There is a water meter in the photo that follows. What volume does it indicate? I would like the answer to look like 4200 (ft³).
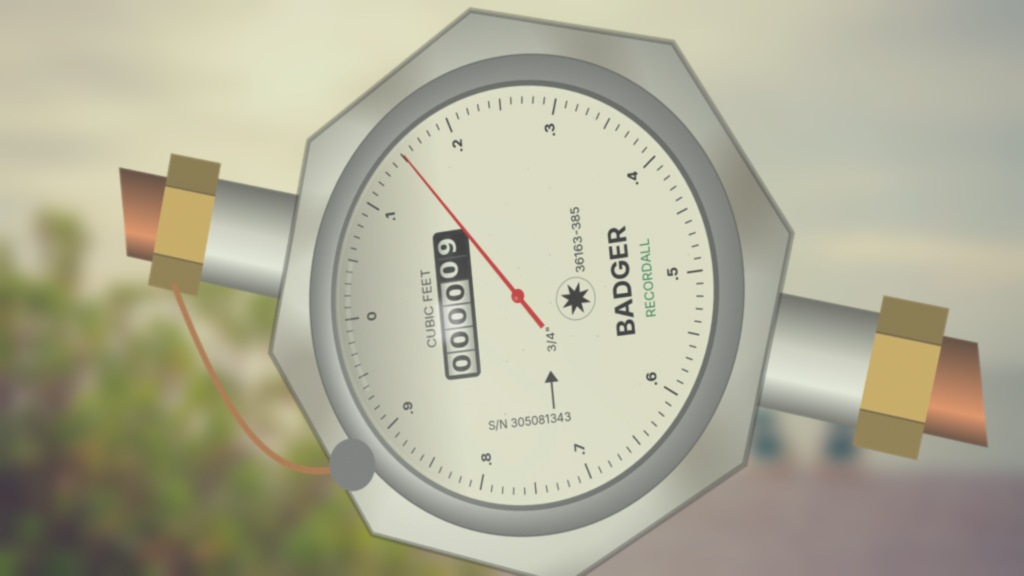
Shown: 9.15 (ft³)
